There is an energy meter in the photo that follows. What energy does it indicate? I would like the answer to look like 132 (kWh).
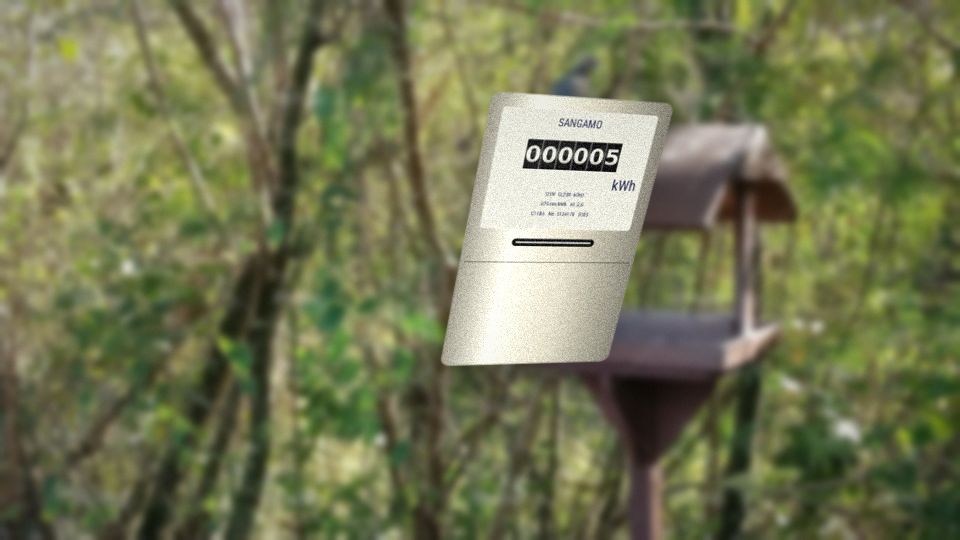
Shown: 5 (kWh)
